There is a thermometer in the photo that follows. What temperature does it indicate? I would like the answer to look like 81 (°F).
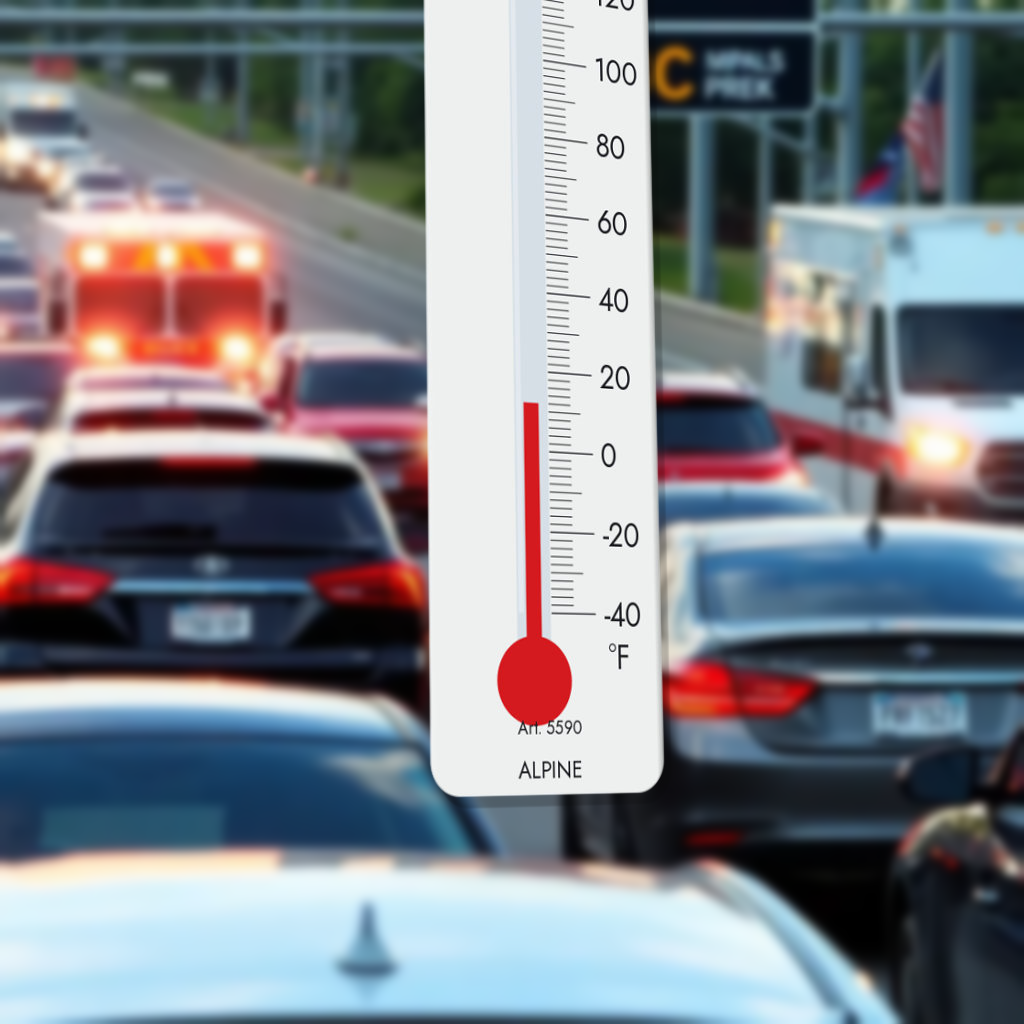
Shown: 12 (°F)
